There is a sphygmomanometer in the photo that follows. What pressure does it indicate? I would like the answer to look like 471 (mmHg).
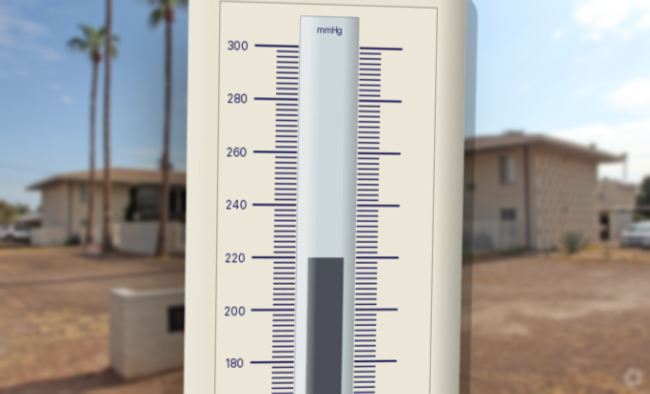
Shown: 220 (mmHg)
